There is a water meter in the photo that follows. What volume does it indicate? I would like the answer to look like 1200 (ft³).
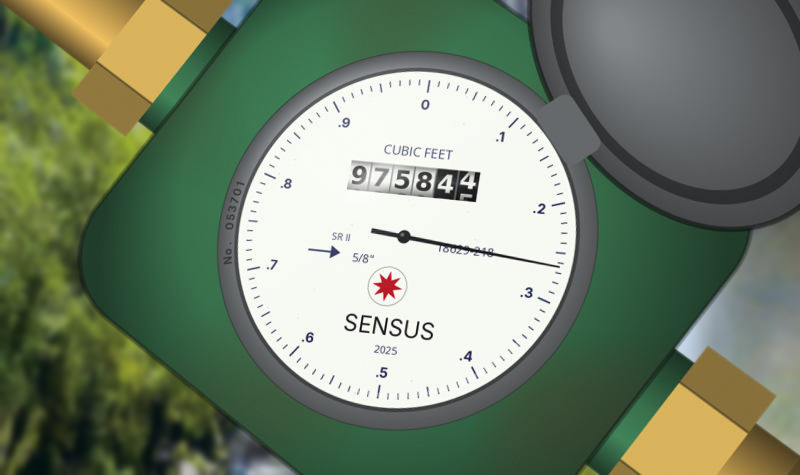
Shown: 975844.26 (ft³)
